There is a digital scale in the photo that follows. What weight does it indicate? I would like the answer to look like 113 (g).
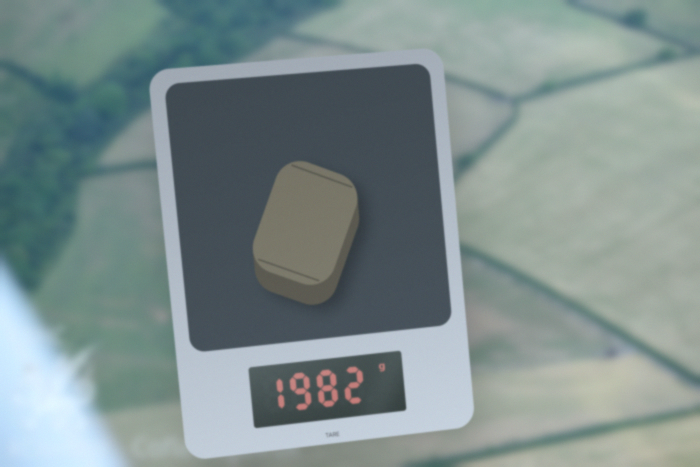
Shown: 1982 (g)
